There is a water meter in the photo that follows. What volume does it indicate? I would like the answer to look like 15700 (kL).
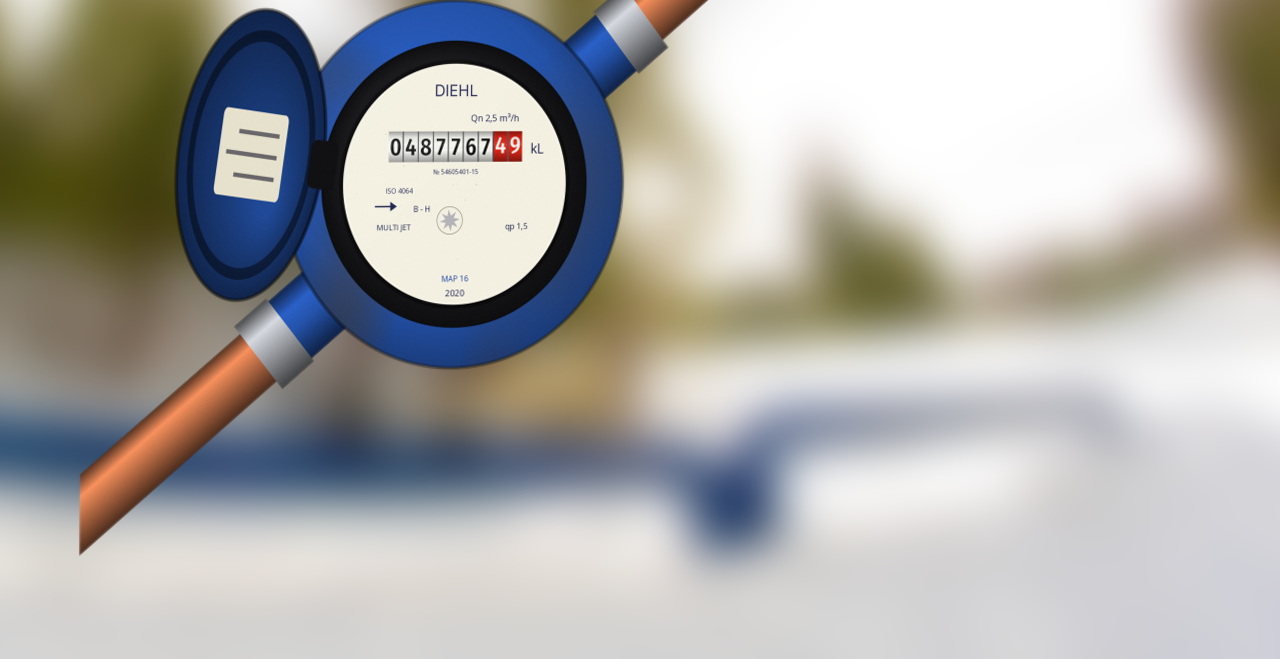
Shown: 487767.49 (kL)
